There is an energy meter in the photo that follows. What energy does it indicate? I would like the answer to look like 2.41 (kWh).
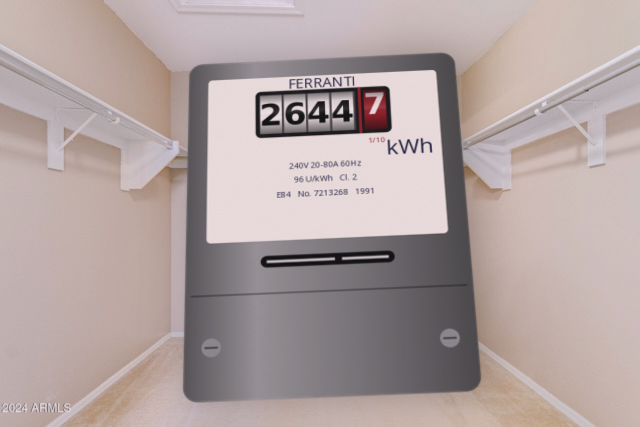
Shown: 2644.7 (kWh)
